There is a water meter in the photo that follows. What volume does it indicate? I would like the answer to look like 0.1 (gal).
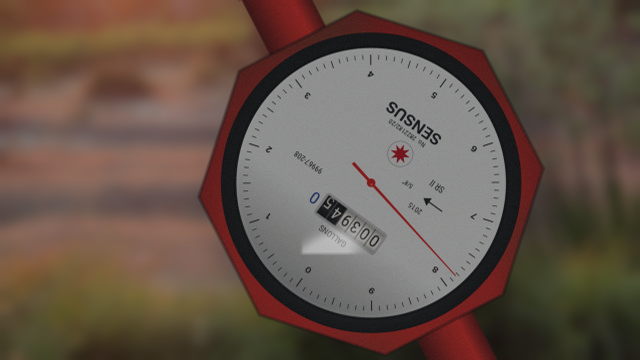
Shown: 39447.8 (gal)
